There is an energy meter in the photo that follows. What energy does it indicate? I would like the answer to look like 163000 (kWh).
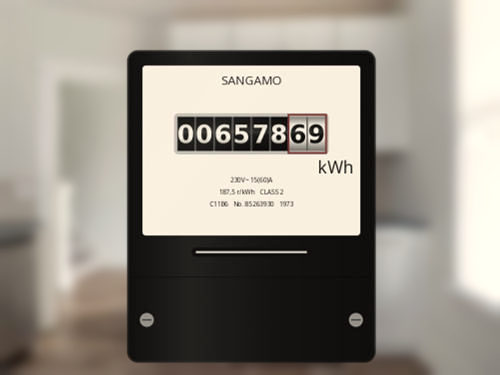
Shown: 6578.69 (kWh)
